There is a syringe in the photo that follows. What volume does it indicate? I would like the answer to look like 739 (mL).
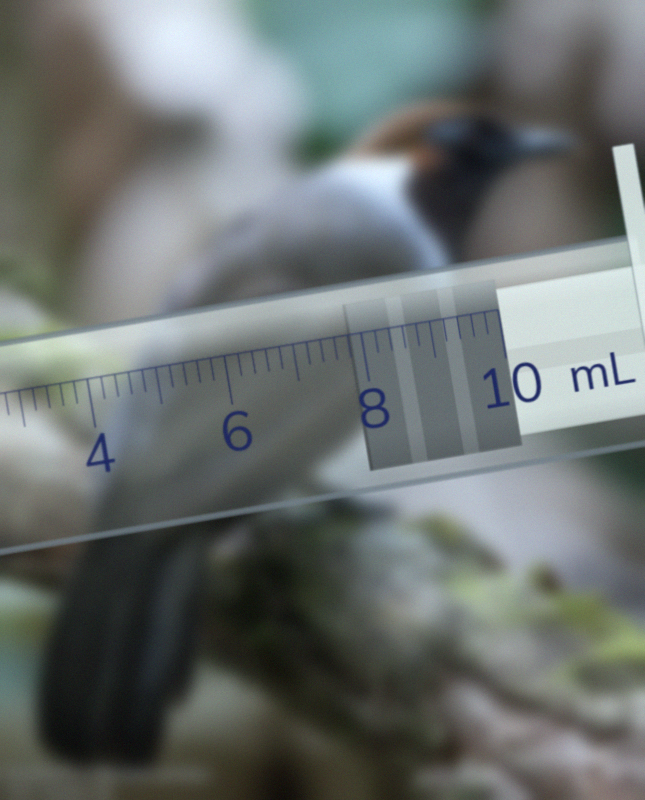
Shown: 7.8 (mL)
